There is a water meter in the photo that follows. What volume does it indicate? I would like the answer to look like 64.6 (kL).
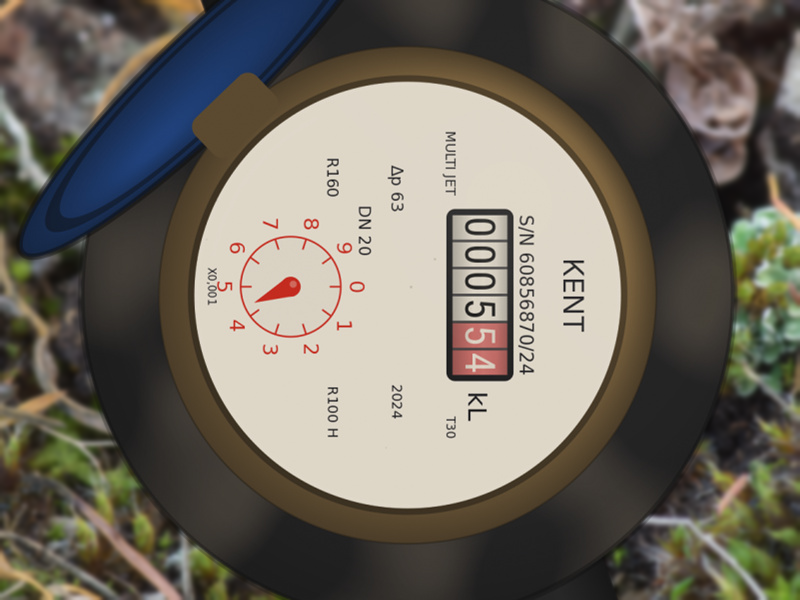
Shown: 5.544 (kL)
